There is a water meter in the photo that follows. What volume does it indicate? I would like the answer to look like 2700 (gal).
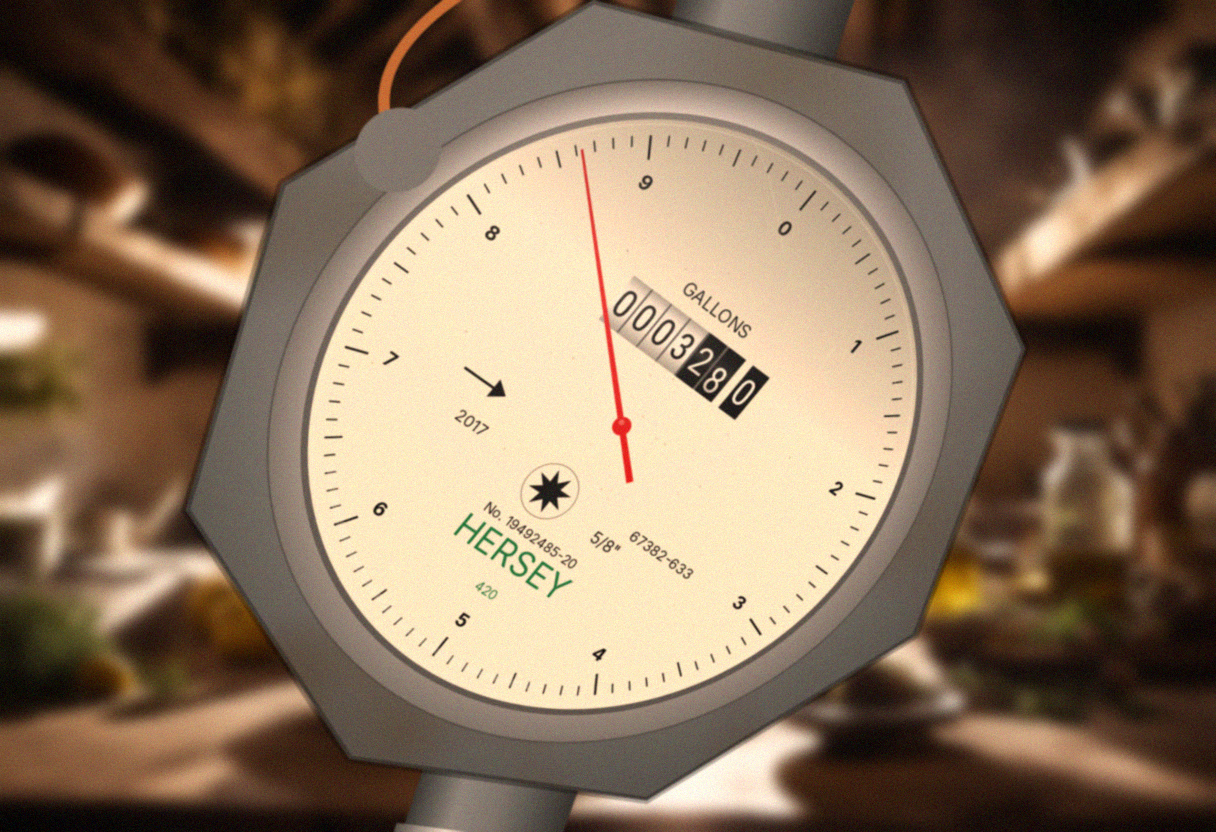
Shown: 3278.6 (gal)
